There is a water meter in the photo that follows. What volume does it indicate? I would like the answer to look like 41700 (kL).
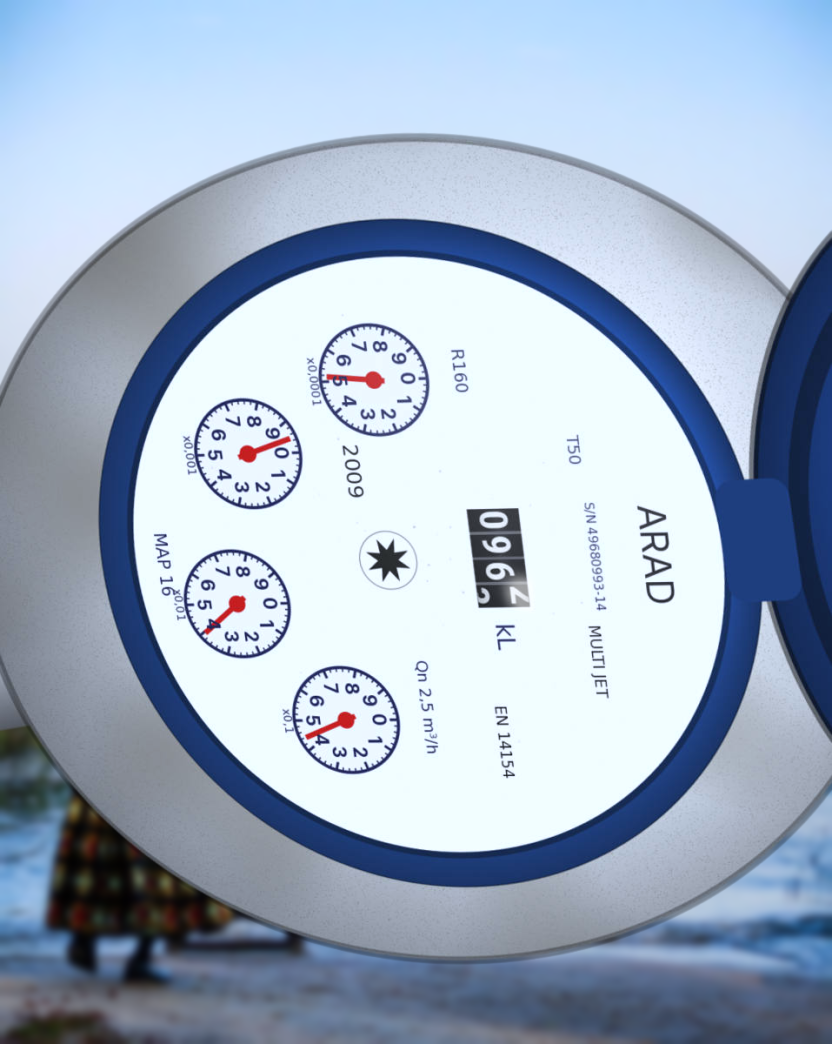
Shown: 962.4395 (kL)
